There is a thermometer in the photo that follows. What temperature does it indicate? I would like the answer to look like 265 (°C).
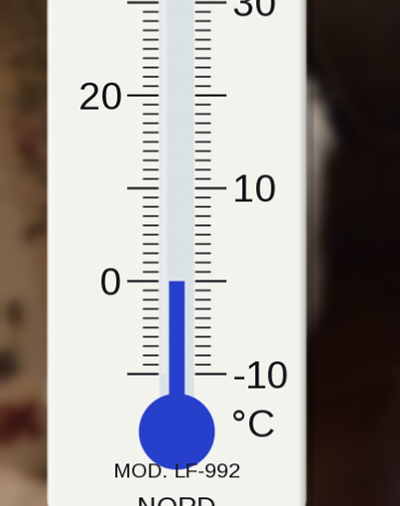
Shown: 0 (°C)
